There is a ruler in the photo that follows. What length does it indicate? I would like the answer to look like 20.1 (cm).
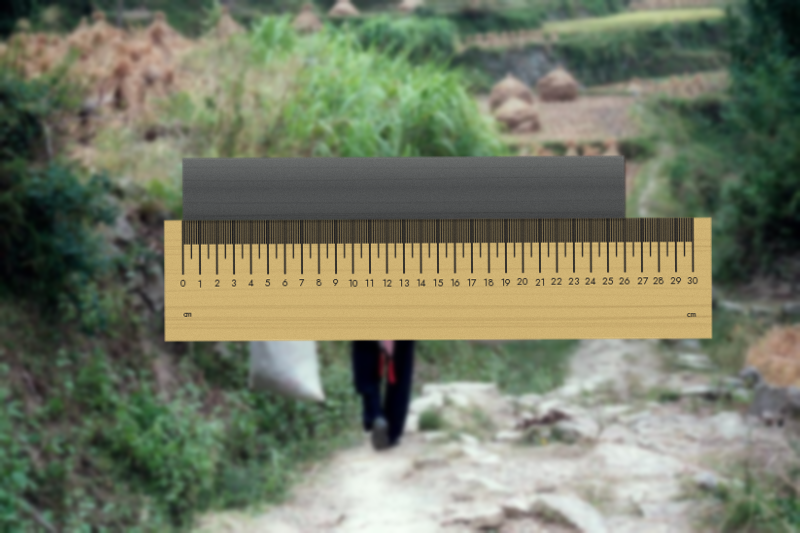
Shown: 26 (cm)
